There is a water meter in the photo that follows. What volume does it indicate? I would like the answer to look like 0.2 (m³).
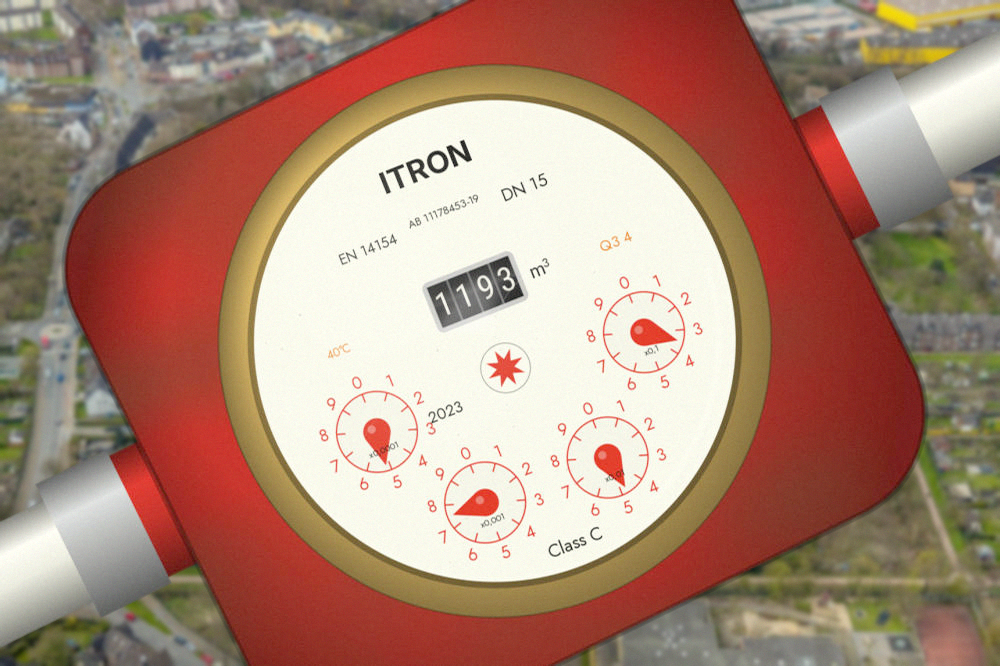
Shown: 1193.3475 (m³)
